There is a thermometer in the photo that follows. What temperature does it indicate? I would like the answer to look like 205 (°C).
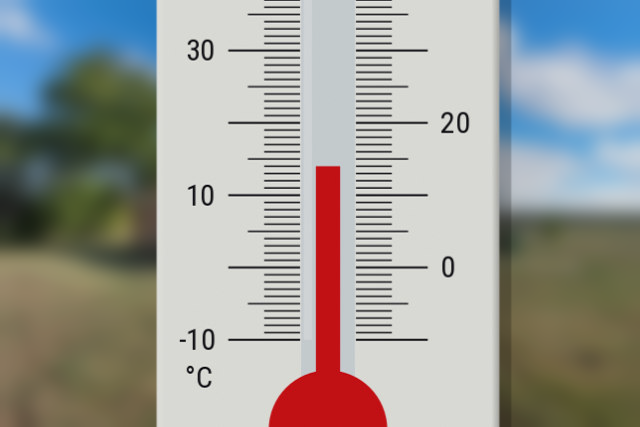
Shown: 14 (°C)
